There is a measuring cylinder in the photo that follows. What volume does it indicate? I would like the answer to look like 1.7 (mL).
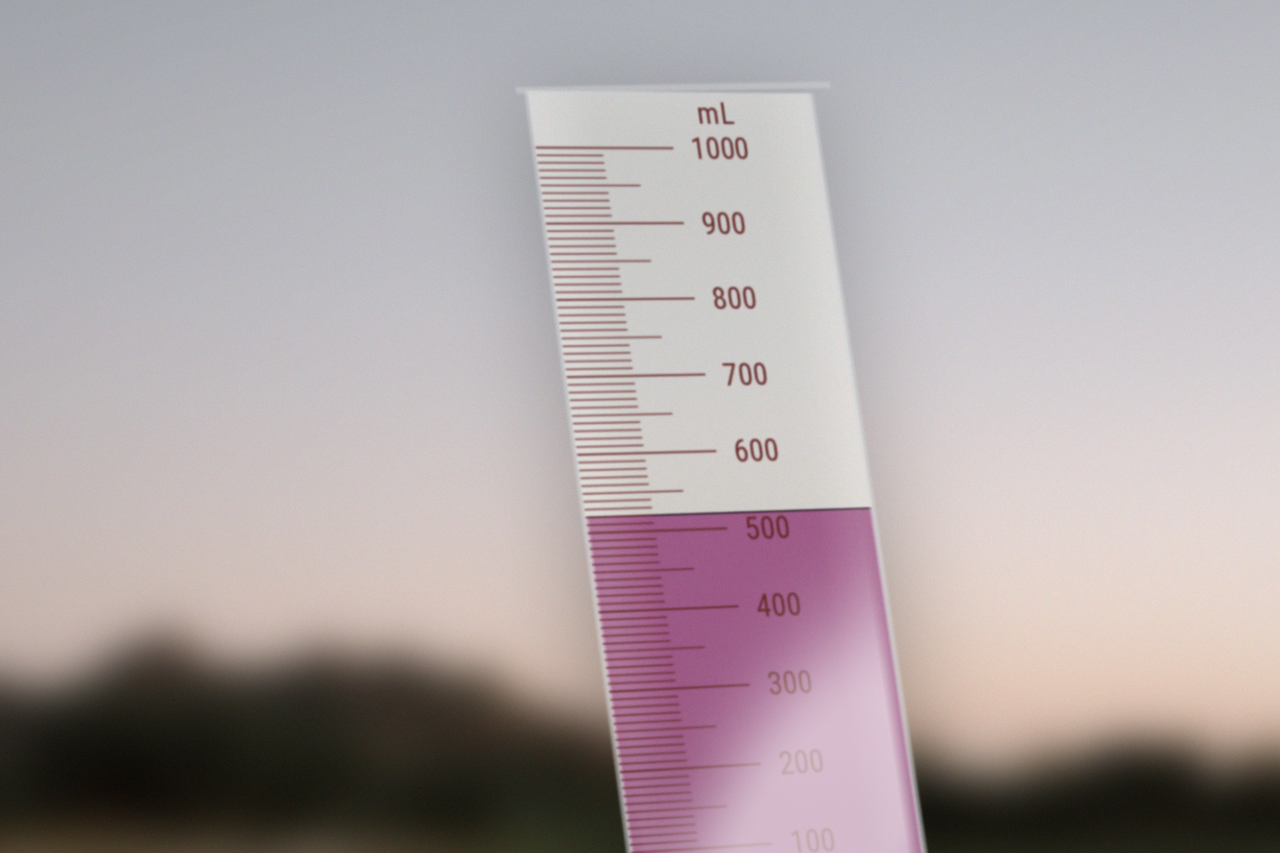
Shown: 520 (mL)
